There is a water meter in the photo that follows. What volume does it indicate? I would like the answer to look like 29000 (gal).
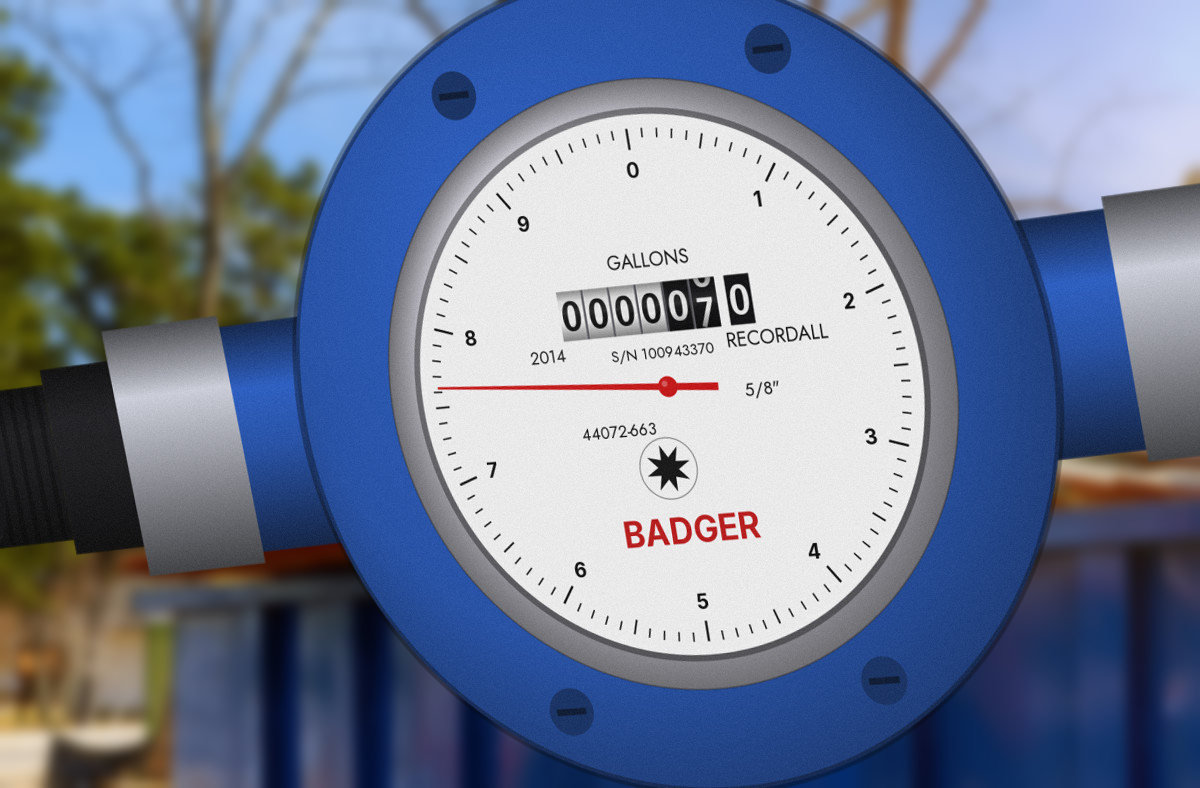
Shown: 67.6 (gal)
